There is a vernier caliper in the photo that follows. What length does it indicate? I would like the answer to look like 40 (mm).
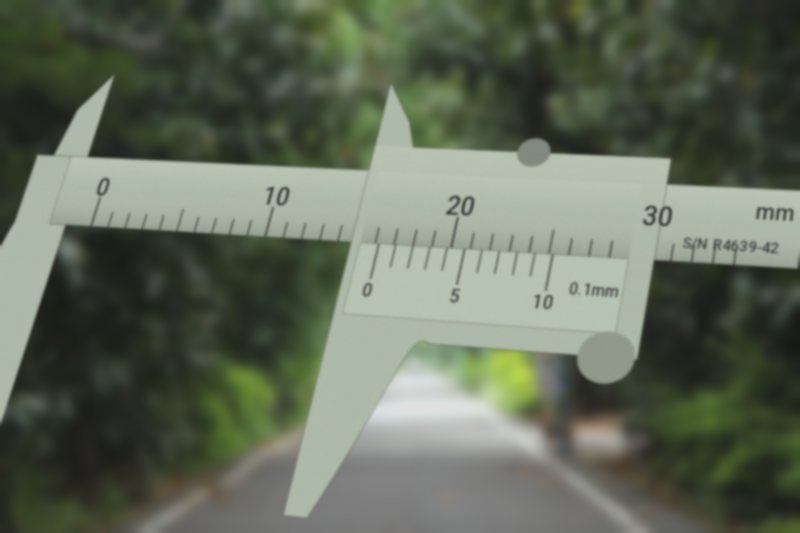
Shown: 16.2 (mm)
